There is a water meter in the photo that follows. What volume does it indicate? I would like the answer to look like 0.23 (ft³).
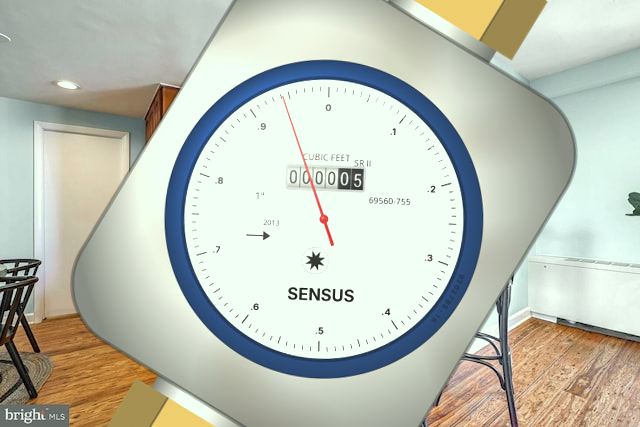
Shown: 4.94 (ft³)
